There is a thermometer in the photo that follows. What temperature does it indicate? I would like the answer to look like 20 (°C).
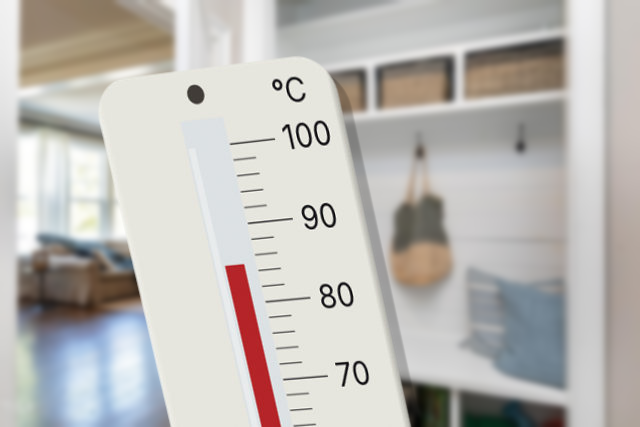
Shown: 85 (°C)
